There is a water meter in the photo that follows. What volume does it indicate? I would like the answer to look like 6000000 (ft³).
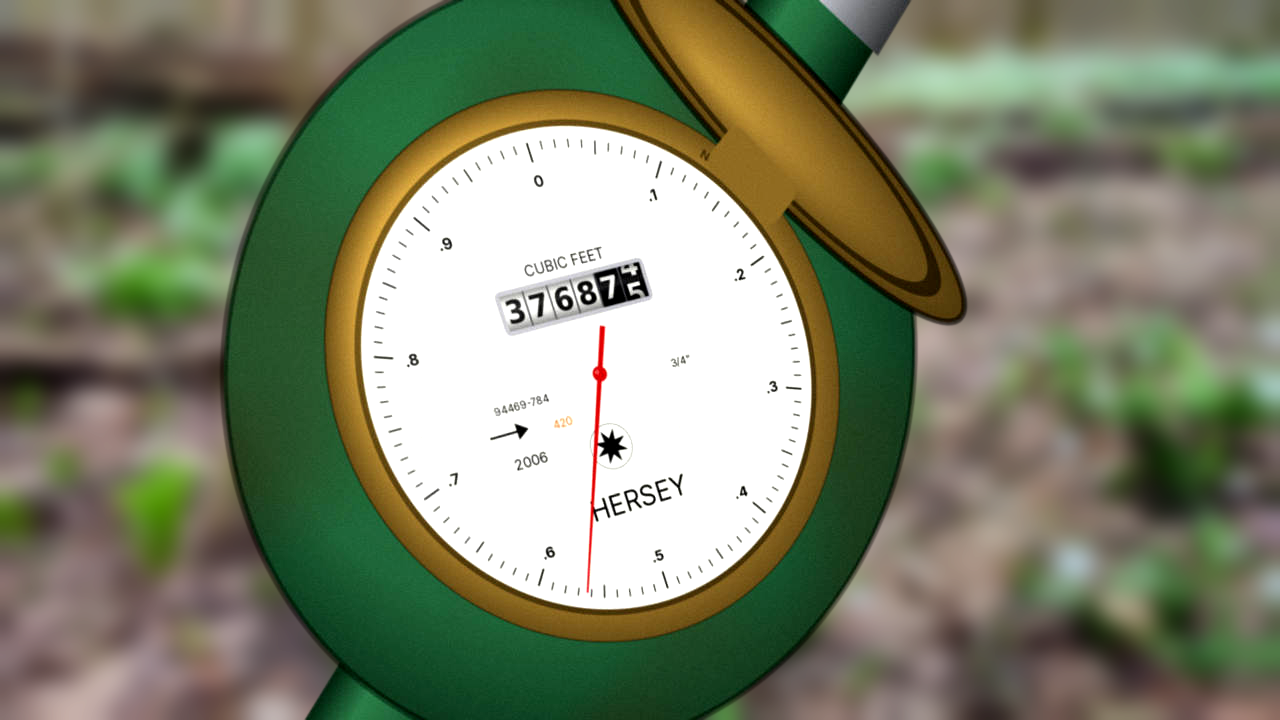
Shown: 376874.56 (ft³)
